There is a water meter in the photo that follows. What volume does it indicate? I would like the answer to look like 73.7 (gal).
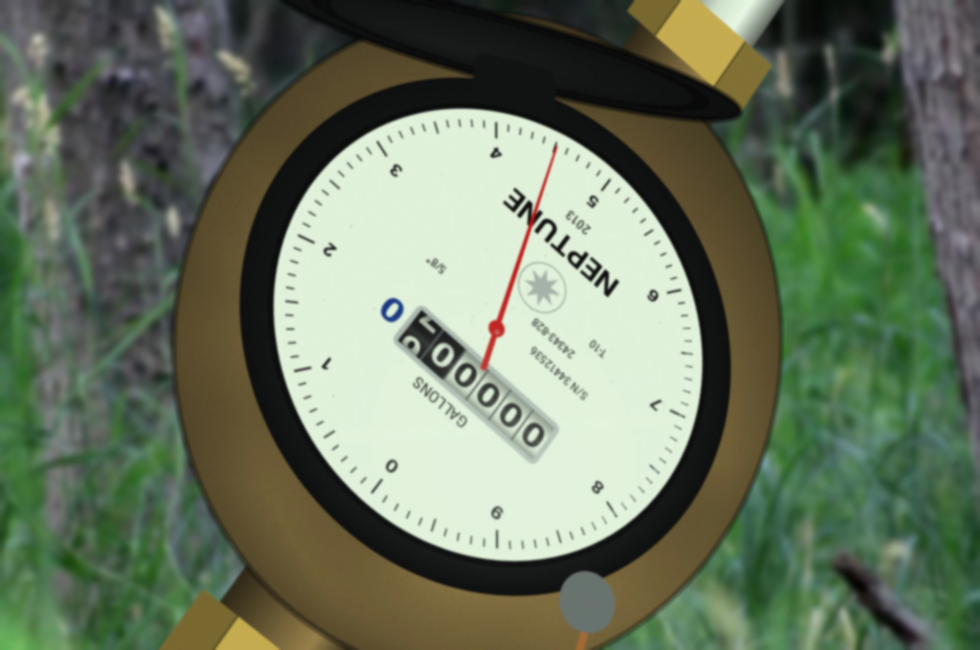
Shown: 64.5 (gal)
